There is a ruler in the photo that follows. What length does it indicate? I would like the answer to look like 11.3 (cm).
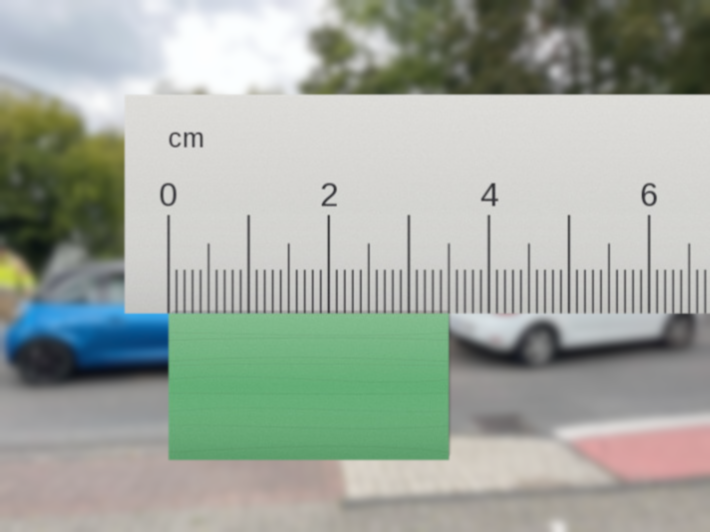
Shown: 3.5 (cm)
